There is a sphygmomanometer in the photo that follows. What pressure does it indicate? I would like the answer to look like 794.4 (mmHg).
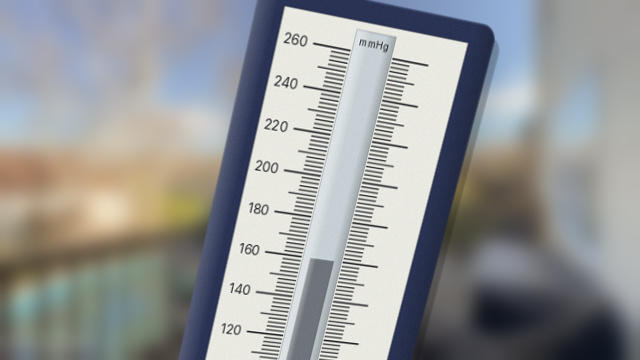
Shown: 160 (mmHg)
